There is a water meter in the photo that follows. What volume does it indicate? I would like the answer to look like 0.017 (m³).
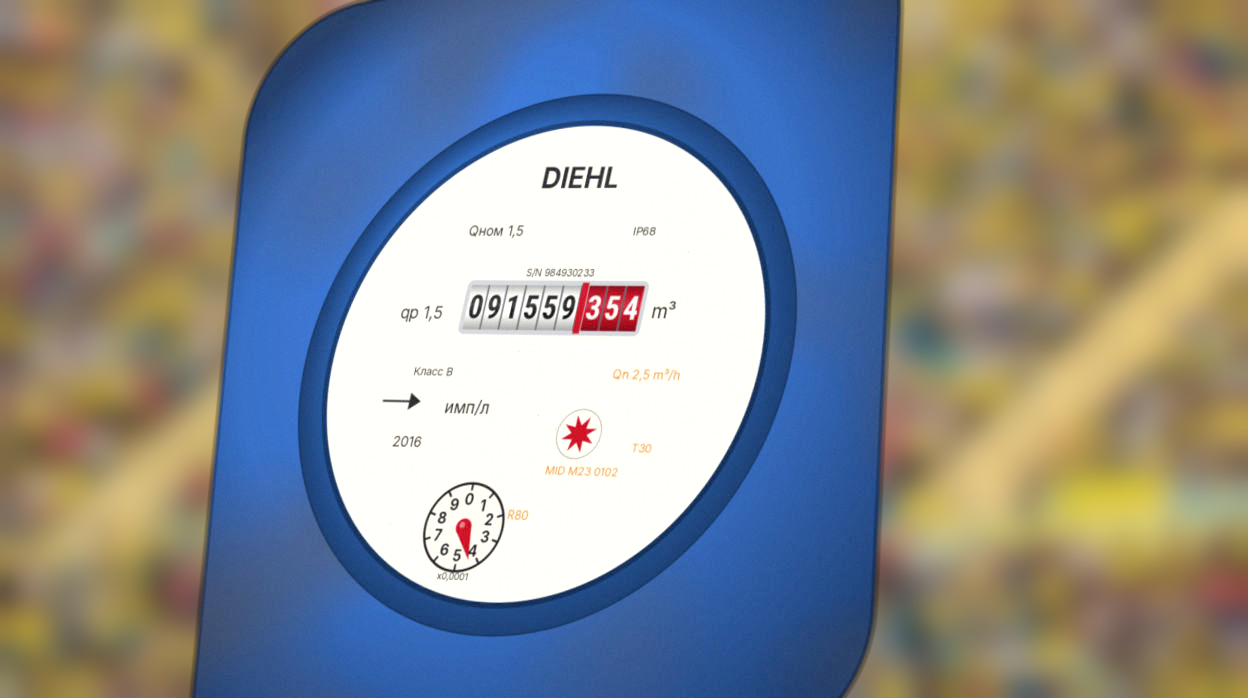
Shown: 91559.3544 (m³)
